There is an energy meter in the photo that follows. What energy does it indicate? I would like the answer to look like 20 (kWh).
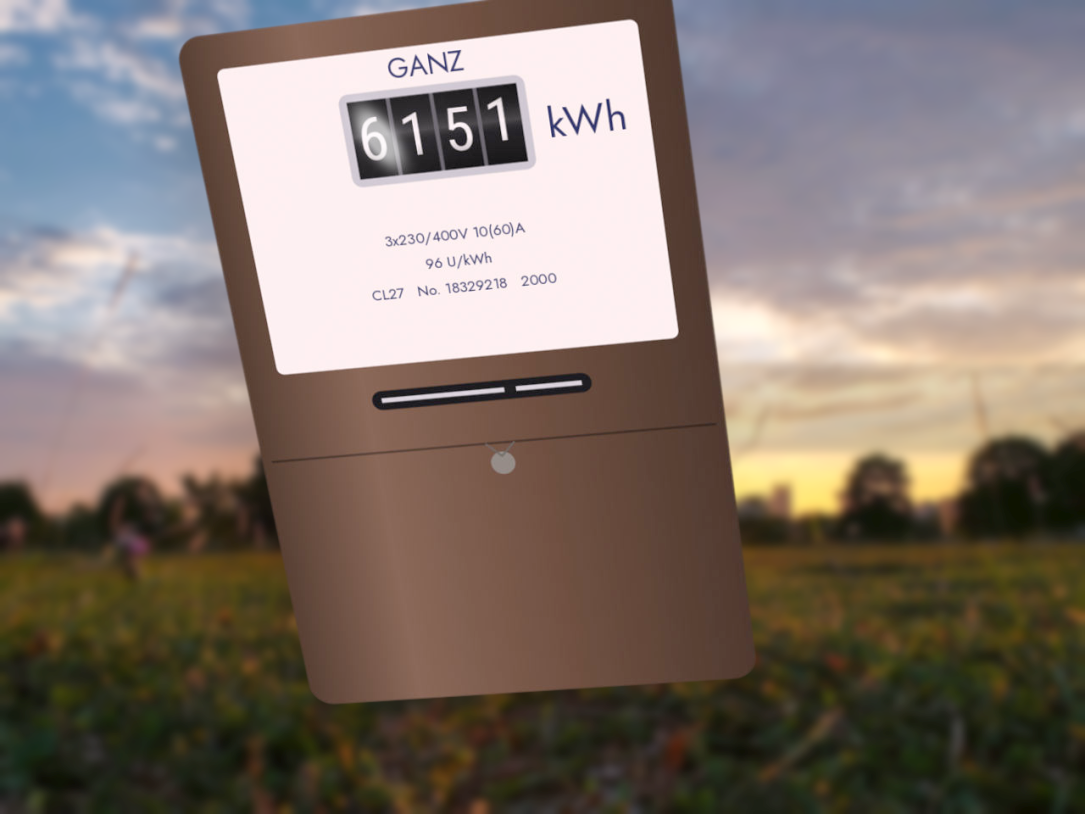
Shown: 6151 (kWh)
